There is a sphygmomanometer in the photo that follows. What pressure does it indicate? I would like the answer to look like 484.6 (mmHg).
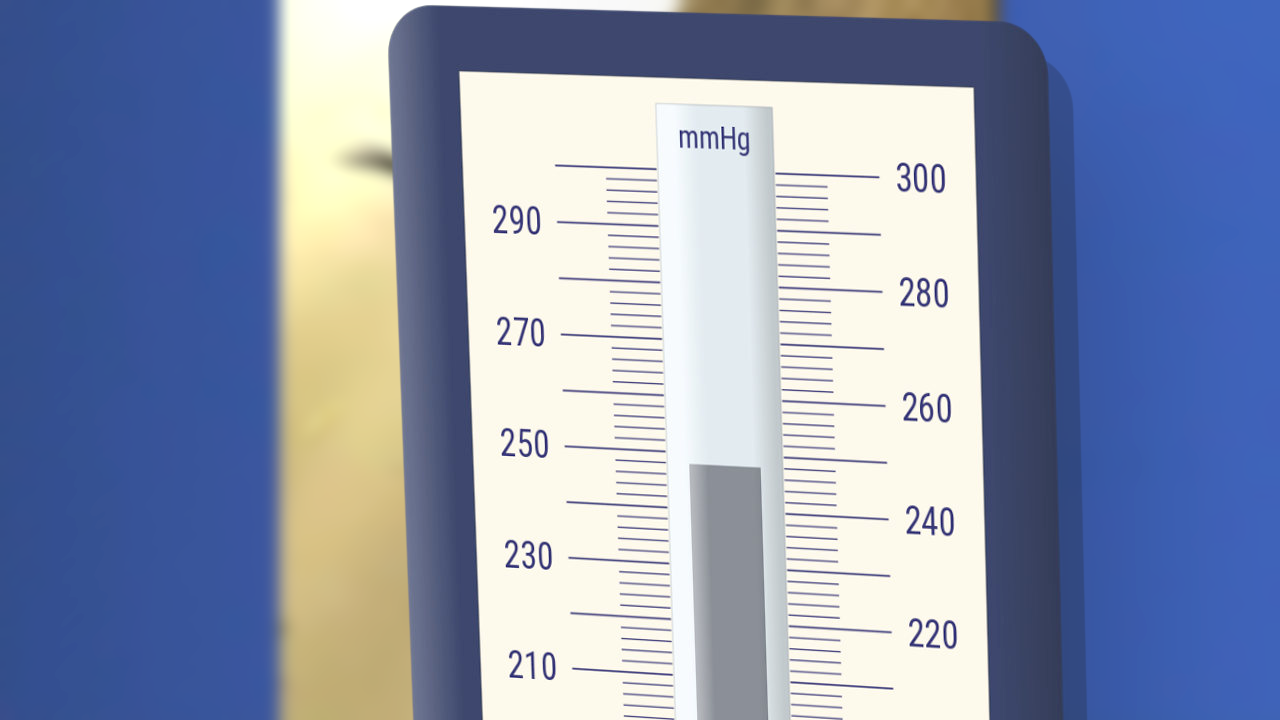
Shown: 248 (mmHg)
